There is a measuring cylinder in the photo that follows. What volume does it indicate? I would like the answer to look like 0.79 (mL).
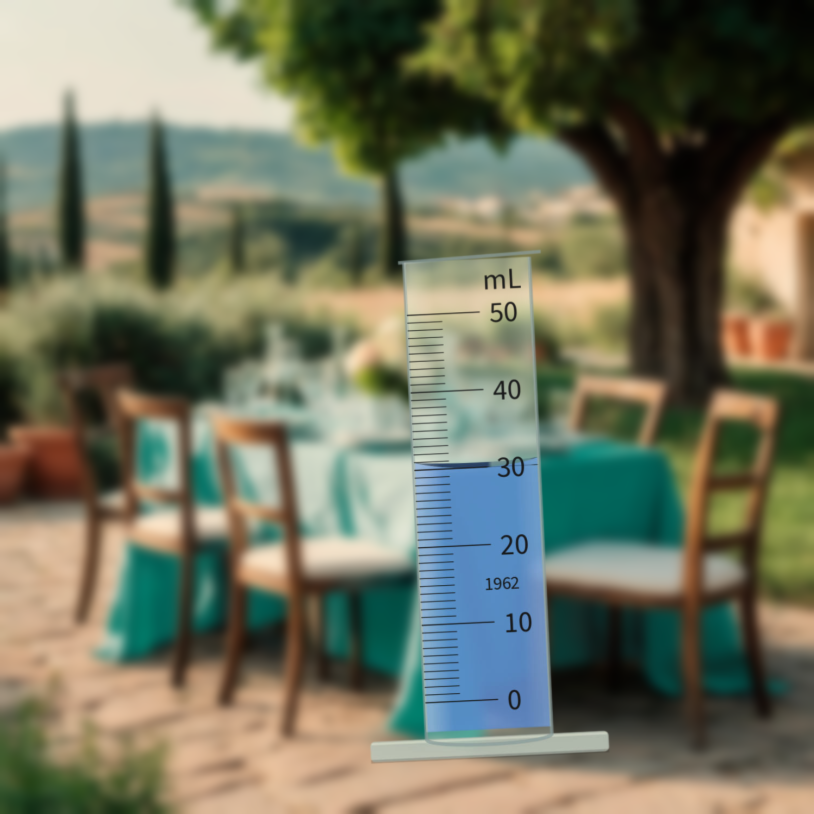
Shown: 30 (mL)
